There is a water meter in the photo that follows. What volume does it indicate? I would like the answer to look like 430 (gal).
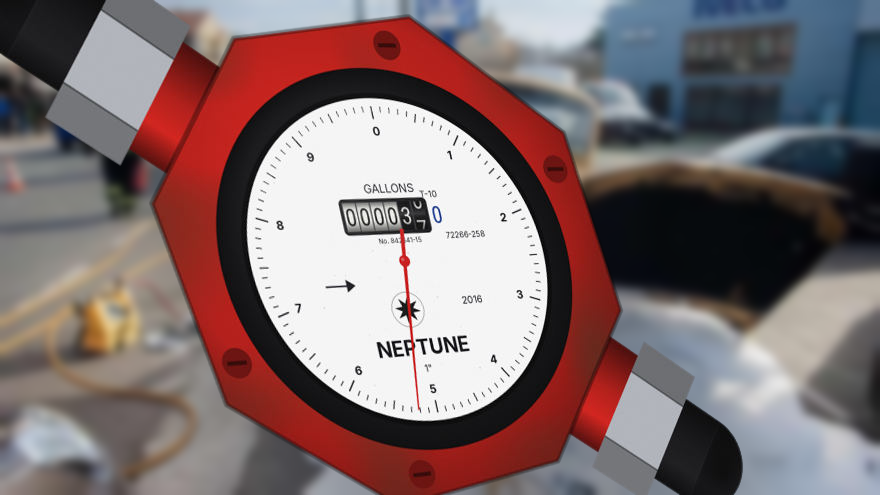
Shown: 365.2 (gal)
